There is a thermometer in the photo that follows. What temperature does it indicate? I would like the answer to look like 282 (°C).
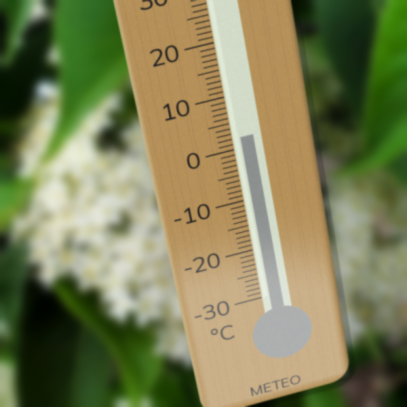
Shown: 2 (°C)
